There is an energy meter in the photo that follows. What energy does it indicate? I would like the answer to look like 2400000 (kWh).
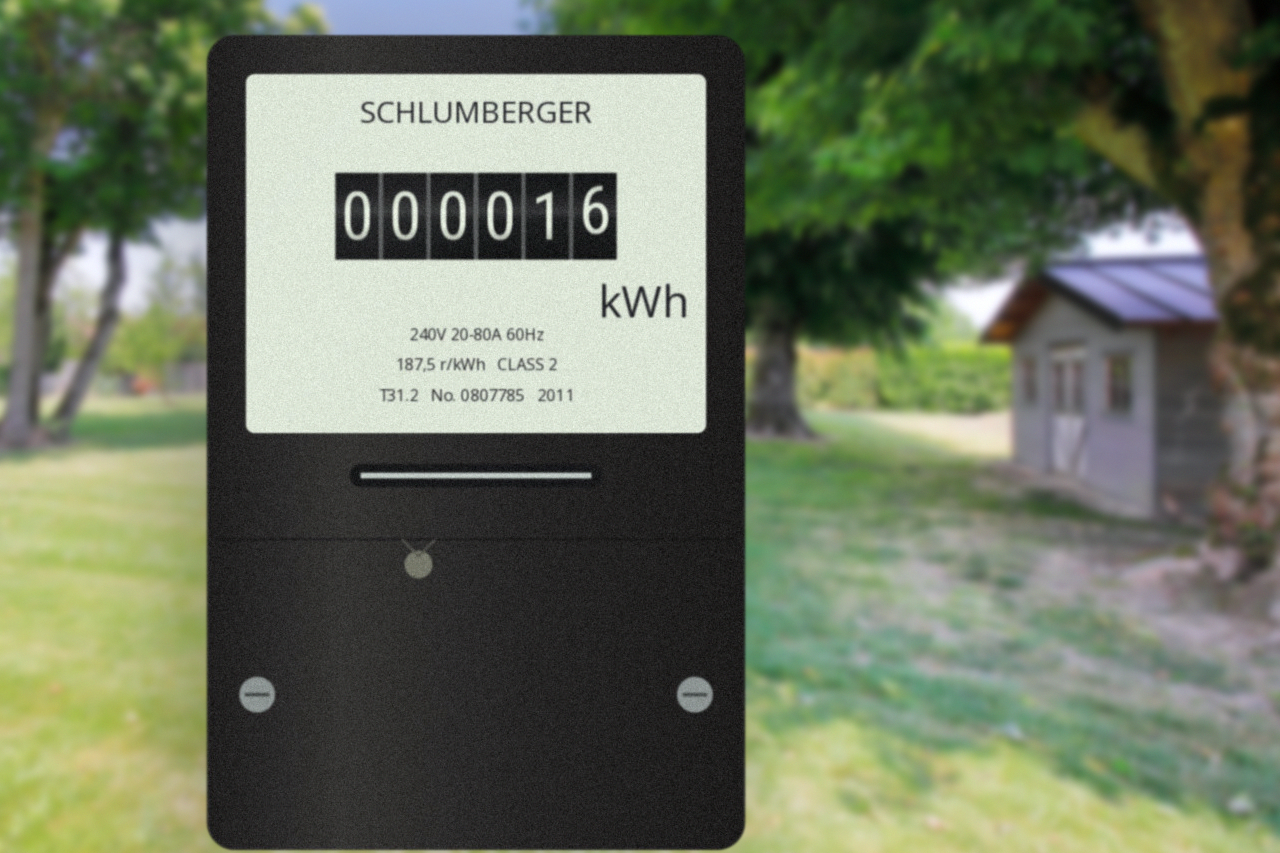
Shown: 16 (kWh)
